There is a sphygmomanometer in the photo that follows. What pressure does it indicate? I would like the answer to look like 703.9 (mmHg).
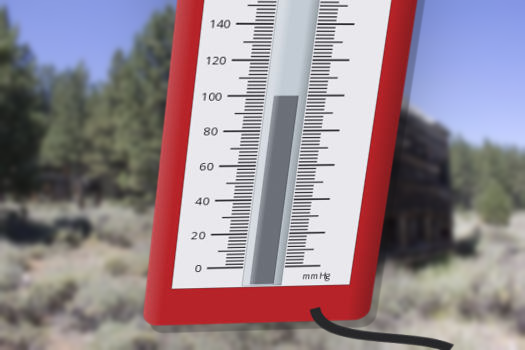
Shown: 100 (mmHg)
